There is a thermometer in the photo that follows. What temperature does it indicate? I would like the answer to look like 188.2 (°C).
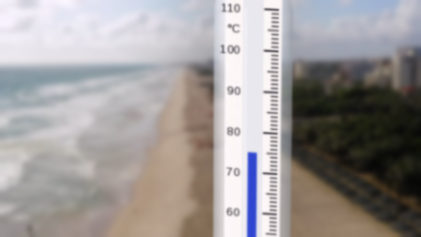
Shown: 75 (°C)
